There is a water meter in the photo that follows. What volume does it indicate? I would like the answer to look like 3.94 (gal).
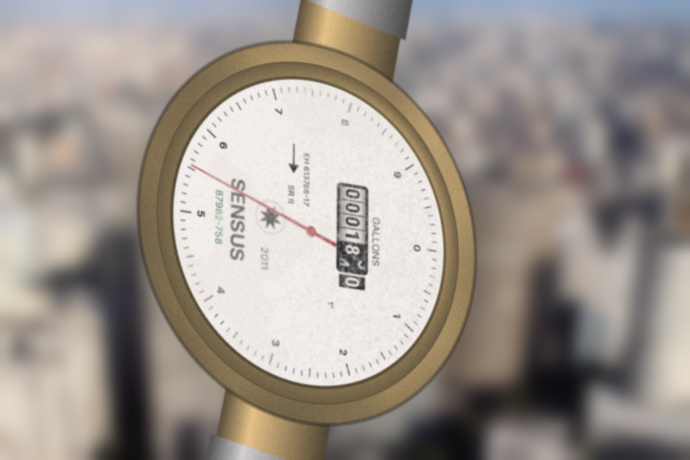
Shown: 1835.5 (gal)
